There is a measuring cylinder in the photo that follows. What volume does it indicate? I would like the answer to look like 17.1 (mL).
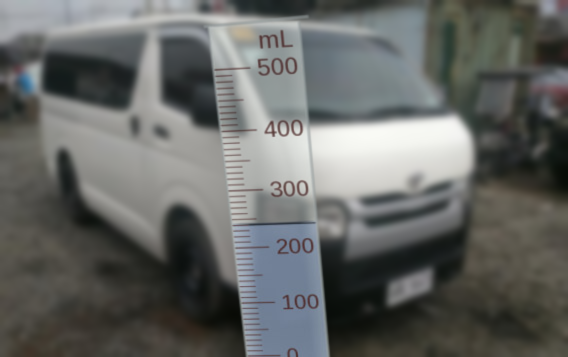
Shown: 240 (mL)
